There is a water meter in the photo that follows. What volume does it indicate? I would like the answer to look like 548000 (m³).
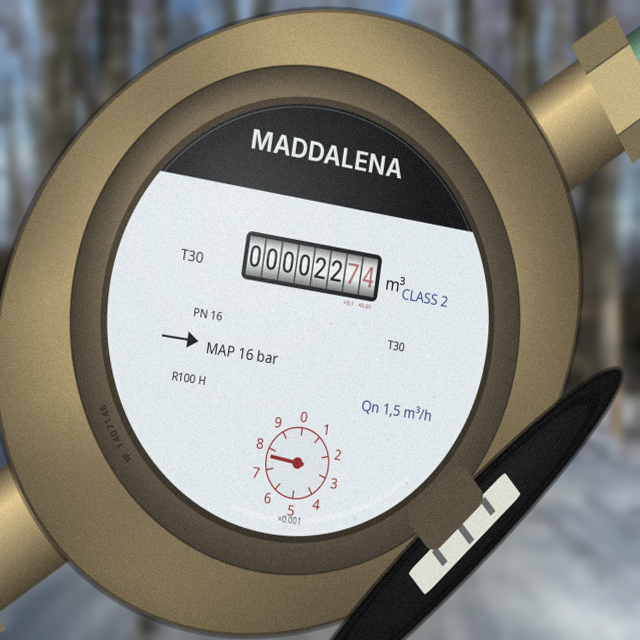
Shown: 22.747 (m³)
